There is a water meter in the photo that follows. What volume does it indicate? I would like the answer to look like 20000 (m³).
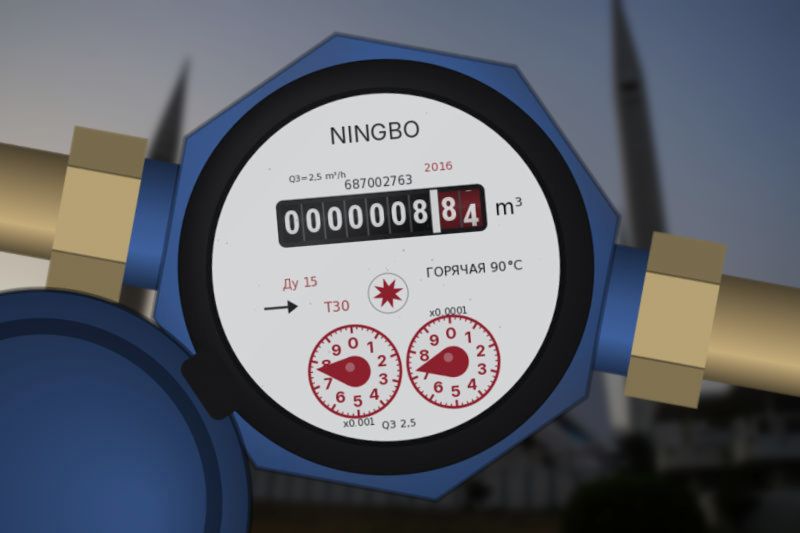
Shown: 8.8377 (m³)
